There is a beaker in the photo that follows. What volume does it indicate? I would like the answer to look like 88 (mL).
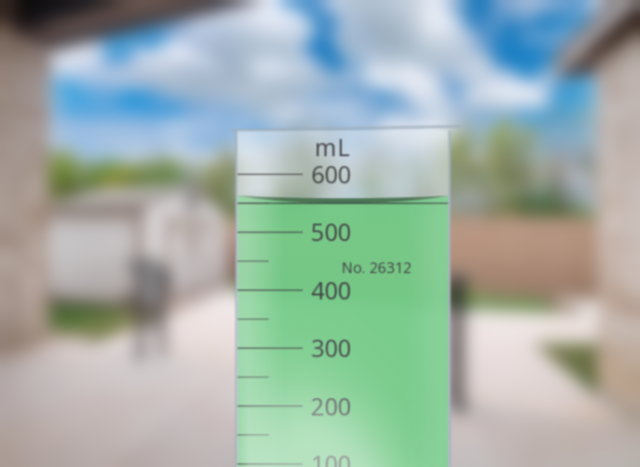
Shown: 550 (mL)
